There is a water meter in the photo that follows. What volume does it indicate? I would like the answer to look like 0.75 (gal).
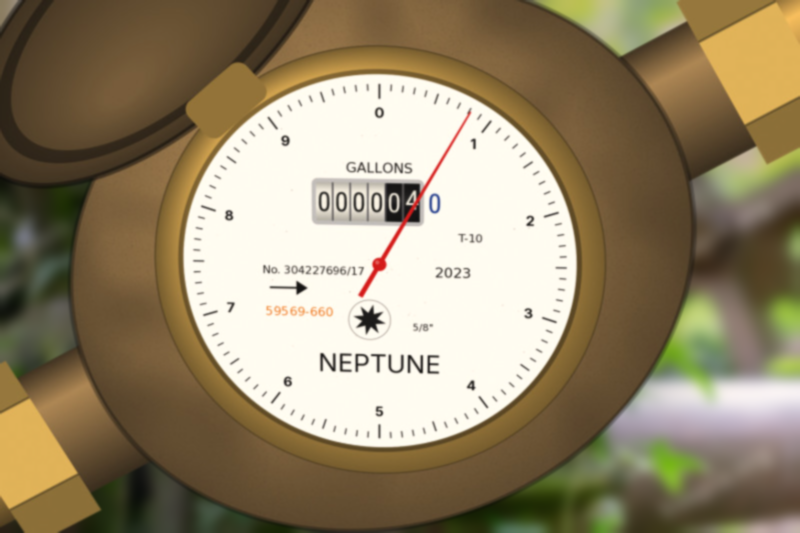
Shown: 40.8 (gal)
